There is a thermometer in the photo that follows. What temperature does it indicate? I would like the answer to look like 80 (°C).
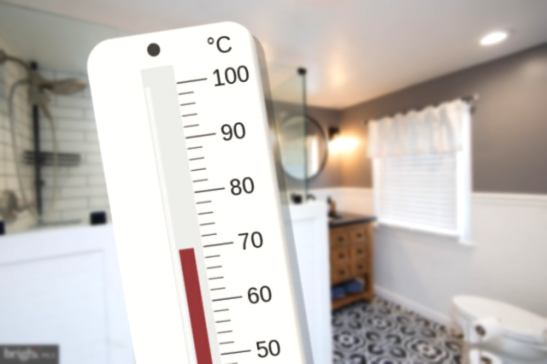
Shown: 70 (°C)
